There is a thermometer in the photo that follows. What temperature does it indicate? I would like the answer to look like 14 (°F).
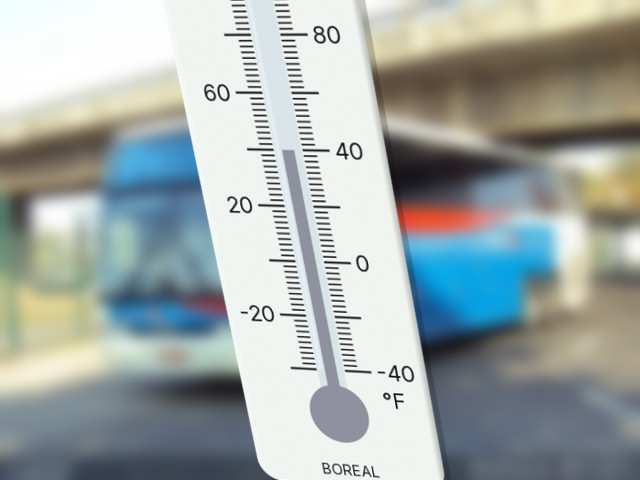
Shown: 40 (°F)
